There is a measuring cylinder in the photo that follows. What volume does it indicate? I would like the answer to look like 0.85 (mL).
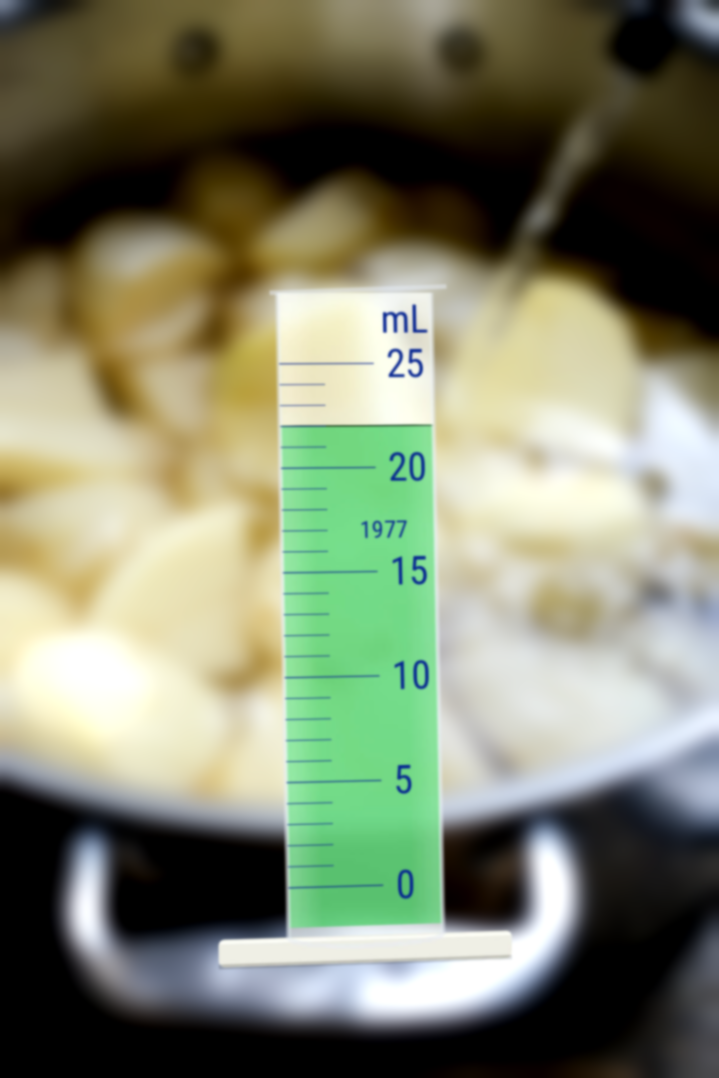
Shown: 22 (mL)
